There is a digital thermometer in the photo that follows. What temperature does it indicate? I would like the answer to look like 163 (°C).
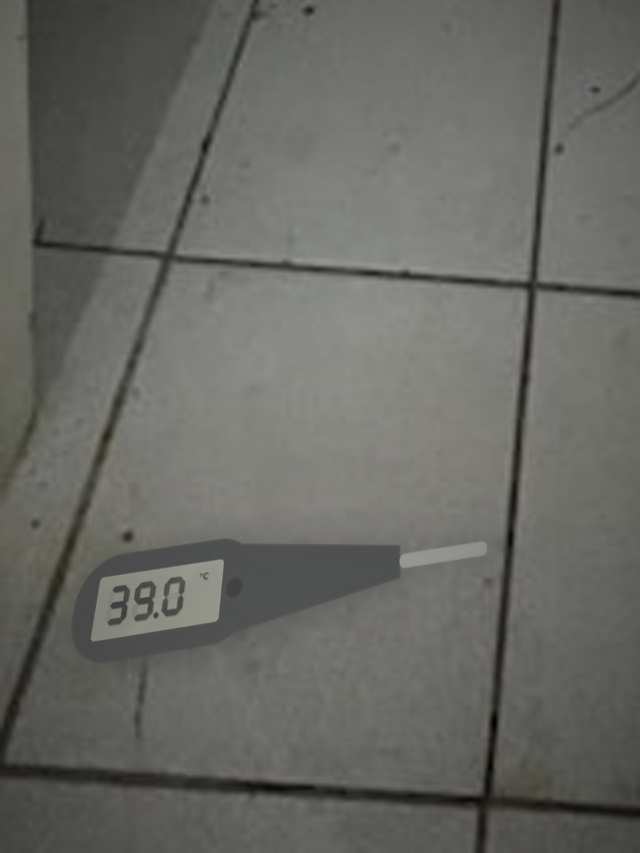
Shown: 39.0 (°C)
